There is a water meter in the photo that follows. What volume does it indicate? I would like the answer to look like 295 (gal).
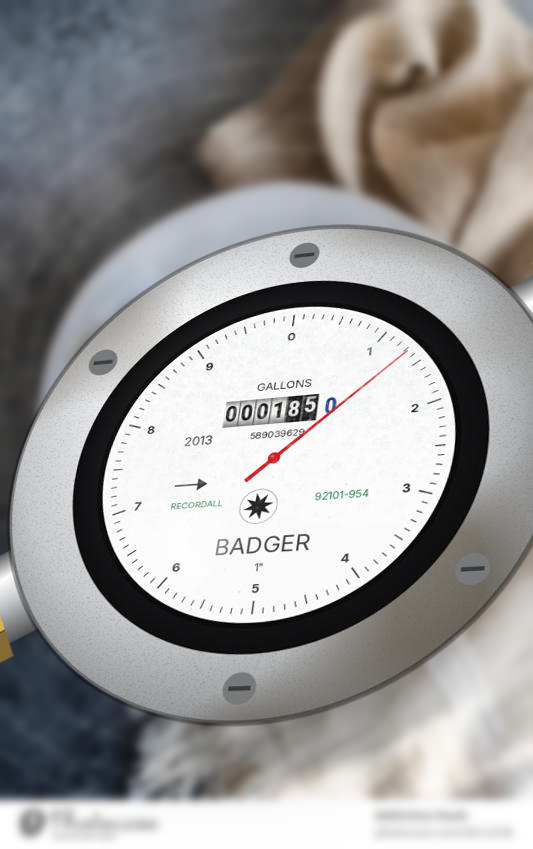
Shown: 1851.3 (gal)
